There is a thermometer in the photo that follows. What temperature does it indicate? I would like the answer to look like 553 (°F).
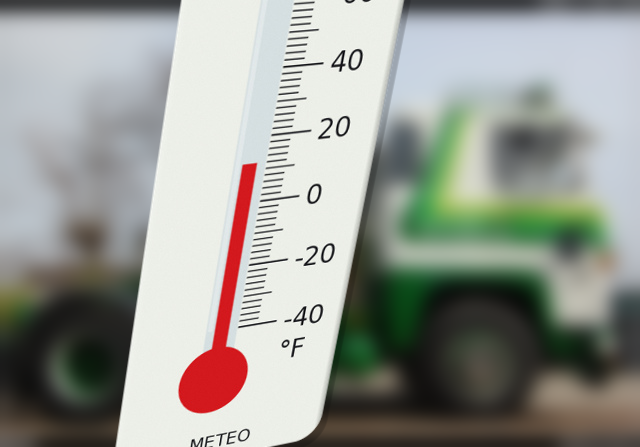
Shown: 12 (°F)
